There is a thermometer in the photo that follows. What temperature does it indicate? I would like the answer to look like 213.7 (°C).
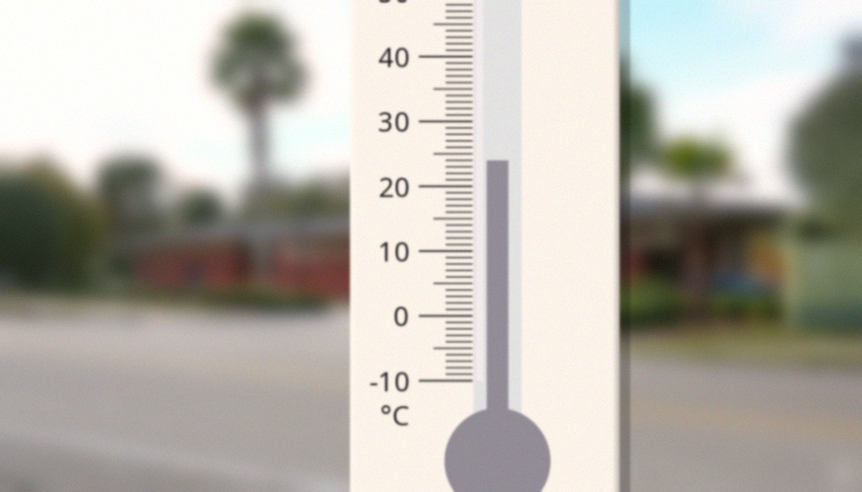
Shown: 24 (°C)
